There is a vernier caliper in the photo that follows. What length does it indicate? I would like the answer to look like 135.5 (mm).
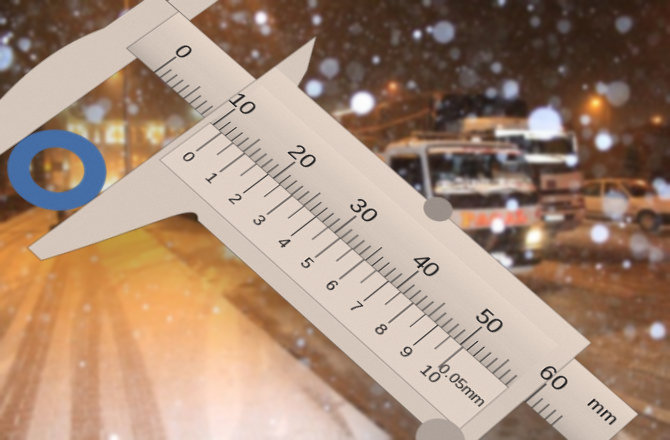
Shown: 11.4 (mm)
